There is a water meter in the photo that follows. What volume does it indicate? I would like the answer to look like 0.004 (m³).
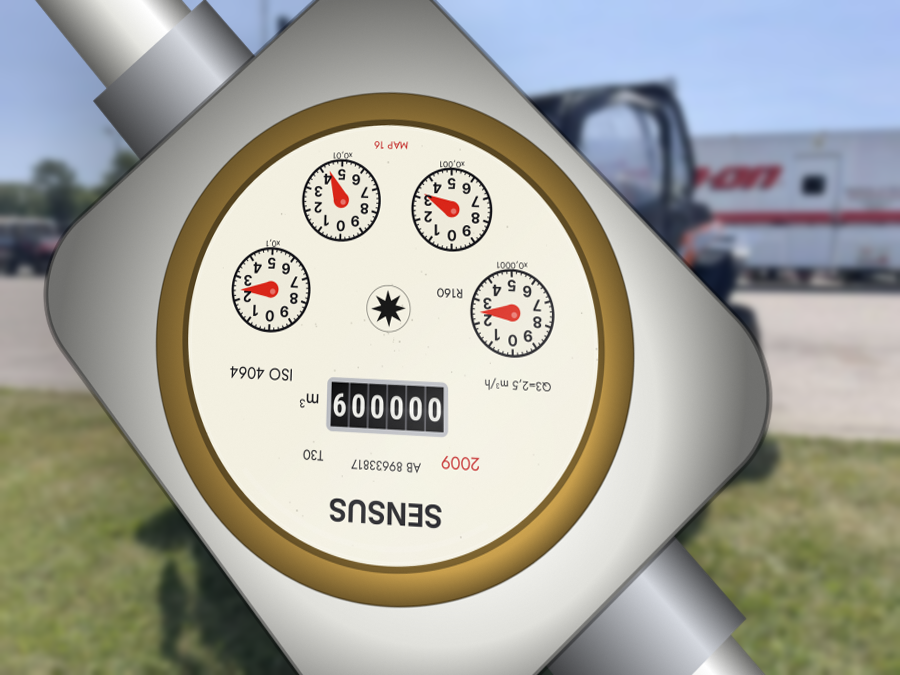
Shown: 9.2432 (m³)
